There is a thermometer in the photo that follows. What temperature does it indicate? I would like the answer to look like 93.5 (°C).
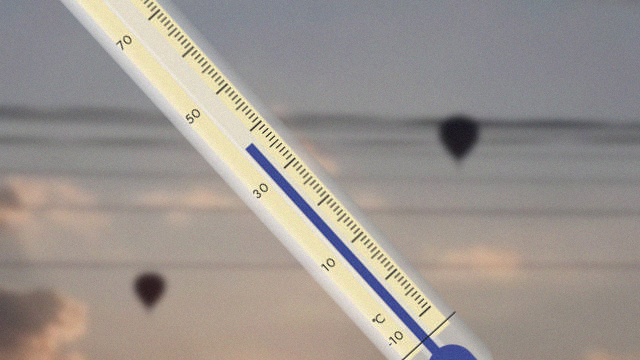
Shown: 38 (°C)
